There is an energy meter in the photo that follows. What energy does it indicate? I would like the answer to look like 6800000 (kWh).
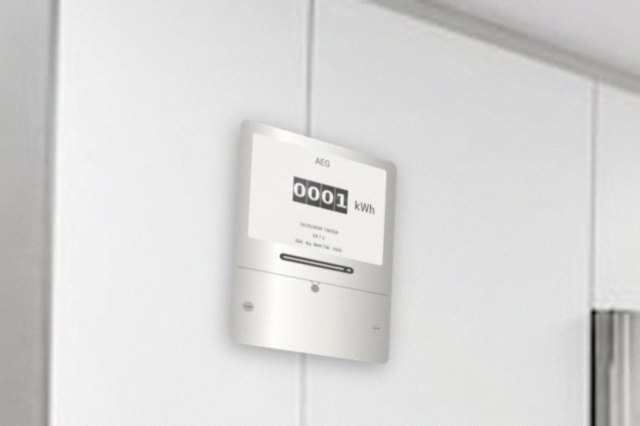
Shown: 1 (kWh)
